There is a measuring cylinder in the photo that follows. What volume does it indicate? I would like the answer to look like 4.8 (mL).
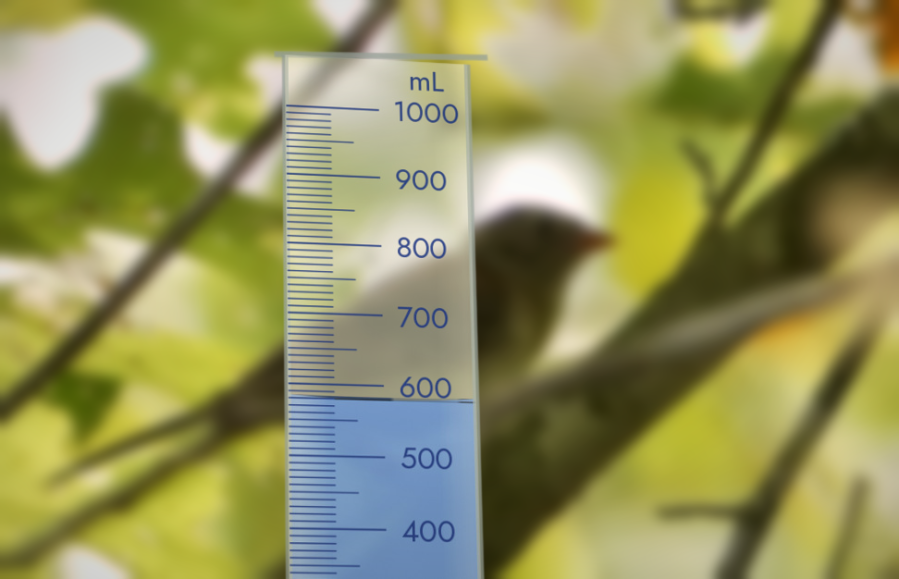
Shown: 580 (mL)
